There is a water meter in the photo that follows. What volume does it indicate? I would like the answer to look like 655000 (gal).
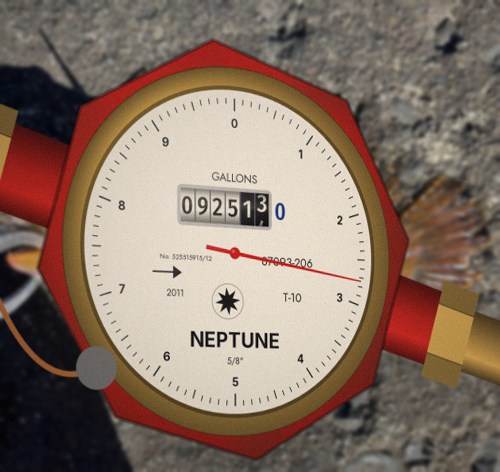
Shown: 925132.7 (gal)
